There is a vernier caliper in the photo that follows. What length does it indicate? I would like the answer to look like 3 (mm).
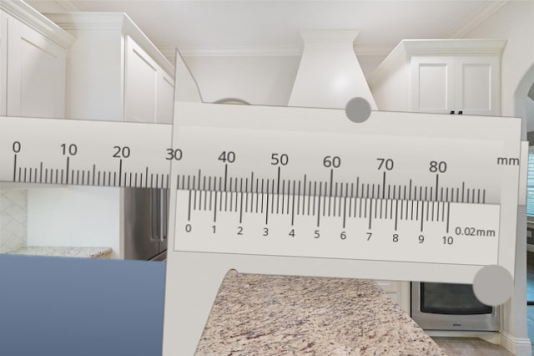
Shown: 33.4 (mm)
